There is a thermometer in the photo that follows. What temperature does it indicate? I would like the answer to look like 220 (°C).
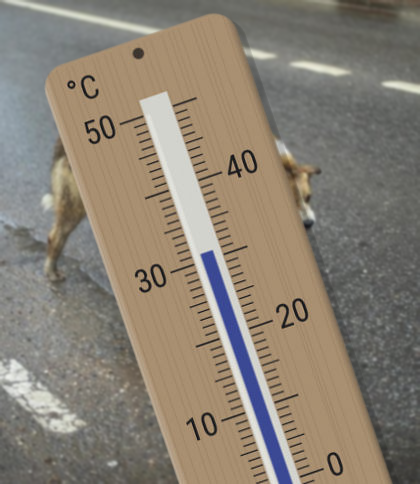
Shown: 31 (°C)
